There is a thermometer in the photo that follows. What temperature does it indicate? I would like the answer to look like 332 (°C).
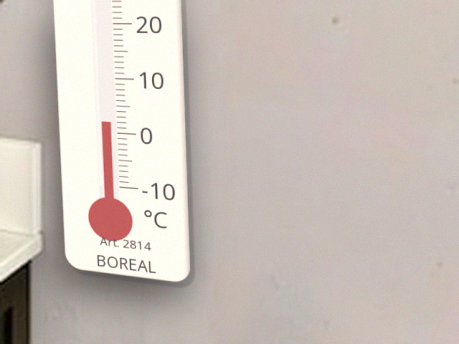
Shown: 2 (°C)
